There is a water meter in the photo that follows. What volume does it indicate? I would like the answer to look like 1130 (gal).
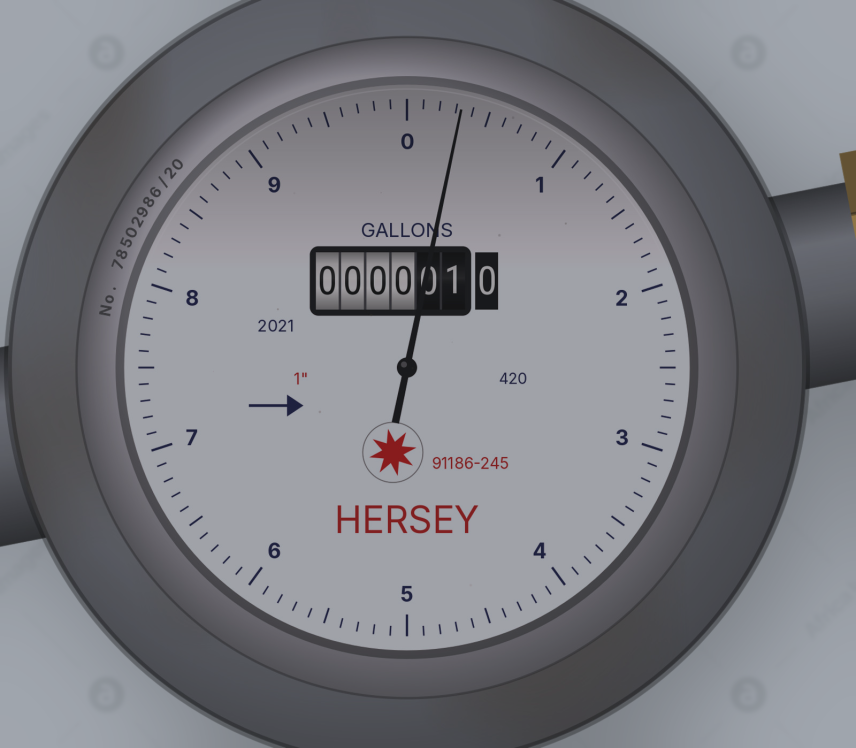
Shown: 10.3 (gal)
